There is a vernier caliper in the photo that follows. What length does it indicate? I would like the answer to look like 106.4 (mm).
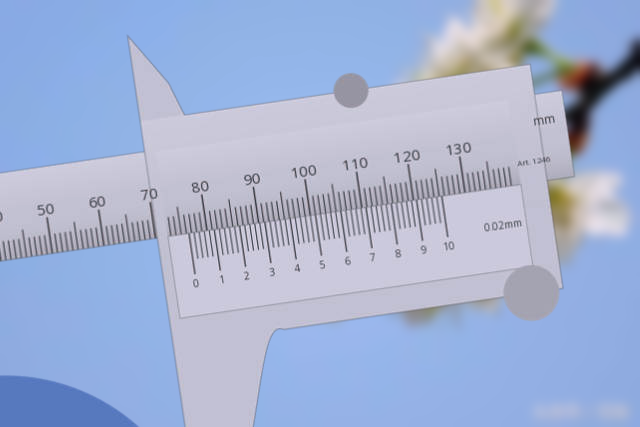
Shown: 76.5 (mm)
